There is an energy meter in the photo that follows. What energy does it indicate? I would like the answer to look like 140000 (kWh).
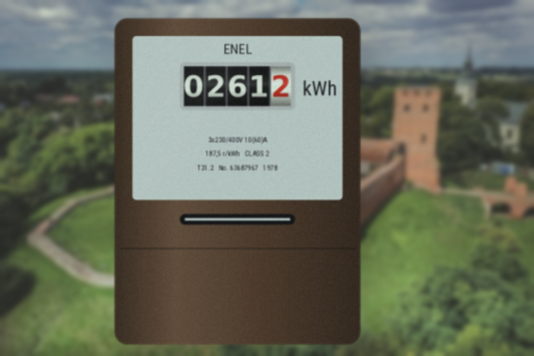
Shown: 261.2 (kWh)
